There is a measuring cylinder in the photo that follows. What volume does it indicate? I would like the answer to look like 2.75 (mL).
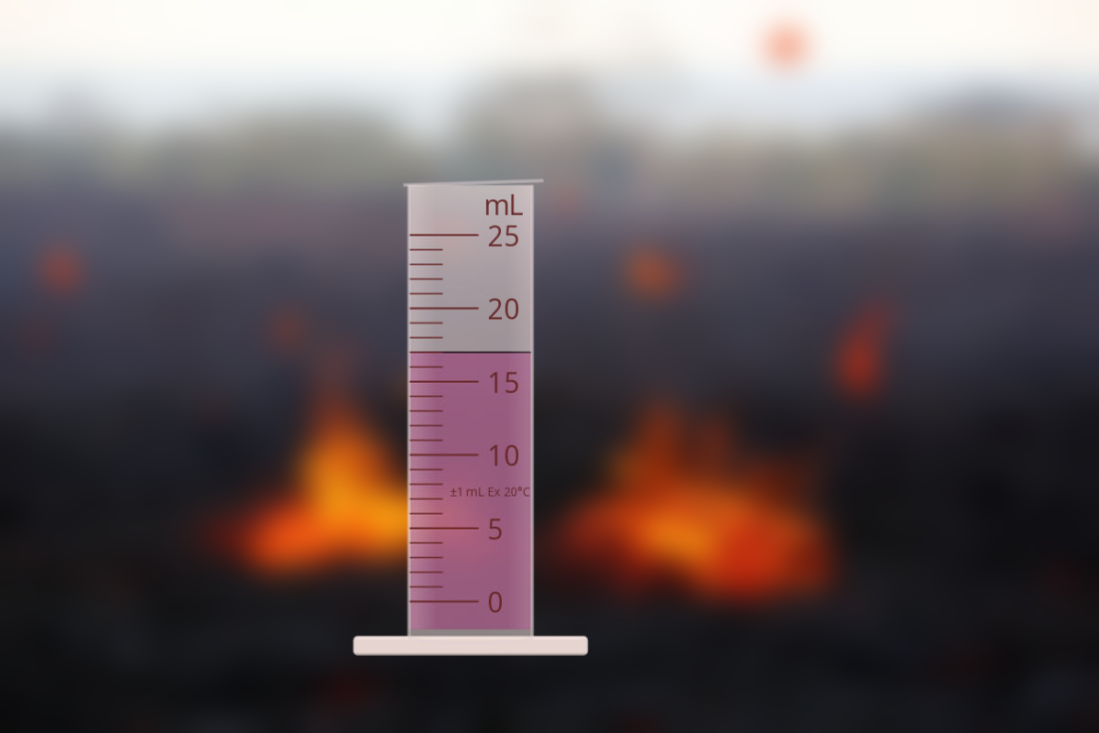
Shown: 17 (mL)
